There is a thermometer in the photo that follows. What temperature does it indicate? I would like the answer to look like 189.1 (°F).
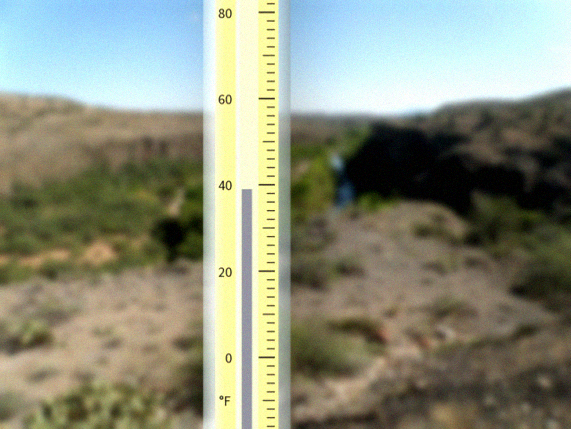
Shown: 39 (°F)
